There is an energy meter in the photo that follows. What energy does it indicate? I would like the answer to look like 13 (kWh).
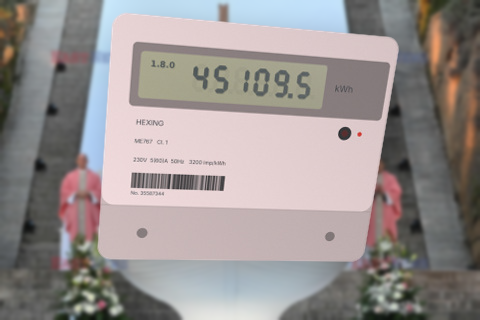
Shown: 45109.5 (kWh)
